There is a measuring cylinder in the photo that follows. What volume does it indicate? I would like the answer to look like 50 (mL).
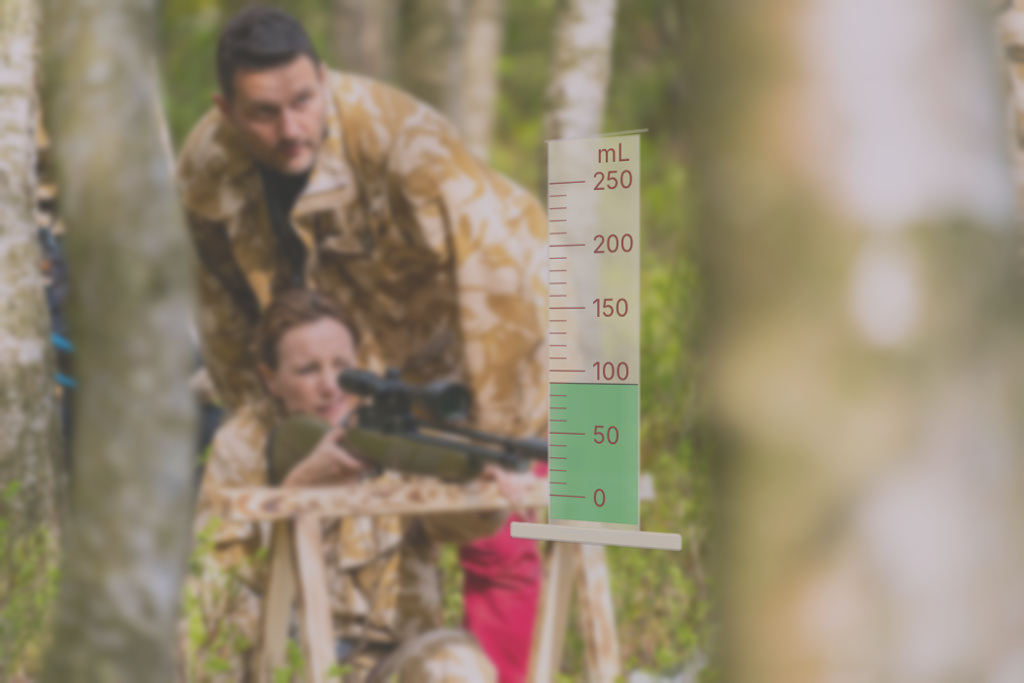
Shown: 90 (mL)
